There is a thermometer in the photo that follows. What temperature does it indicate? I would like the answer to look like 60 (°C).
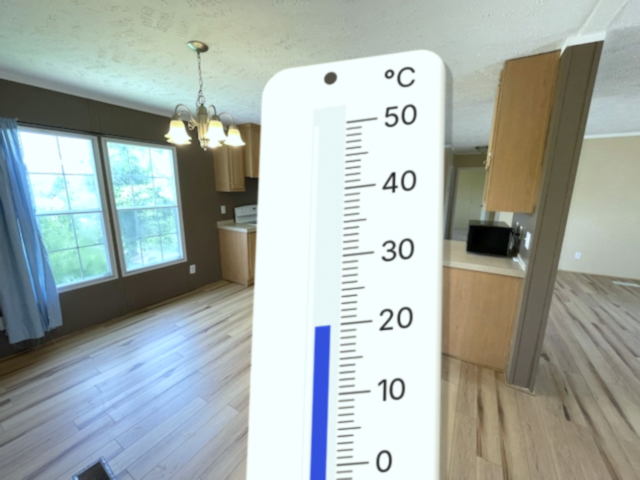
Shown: 20 (°C)
